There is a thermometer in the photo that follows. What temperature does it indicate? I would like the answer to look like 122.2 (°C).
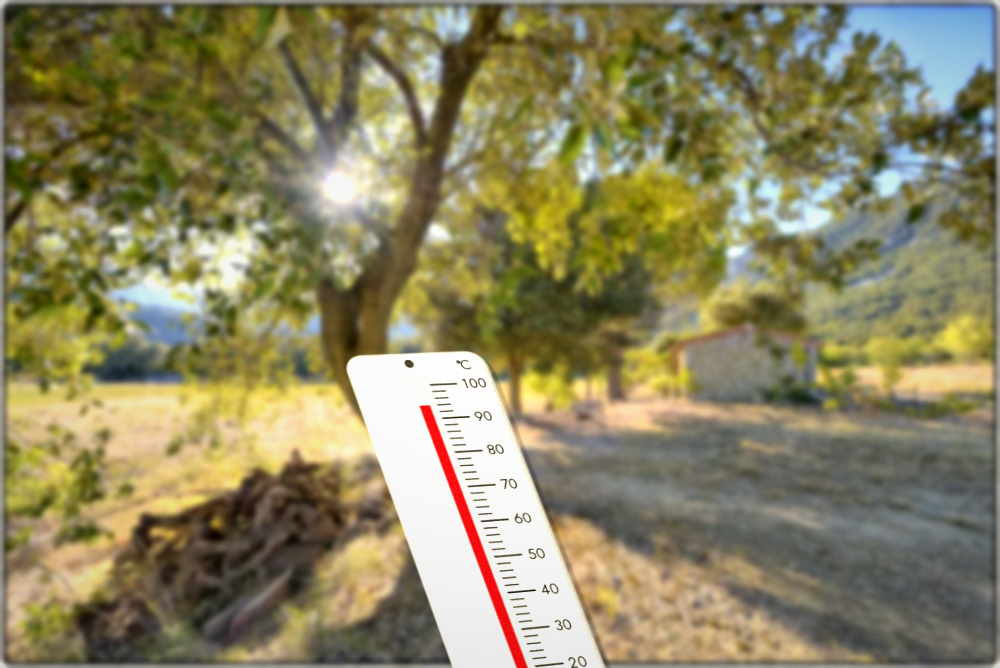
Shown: 94 (°C)
